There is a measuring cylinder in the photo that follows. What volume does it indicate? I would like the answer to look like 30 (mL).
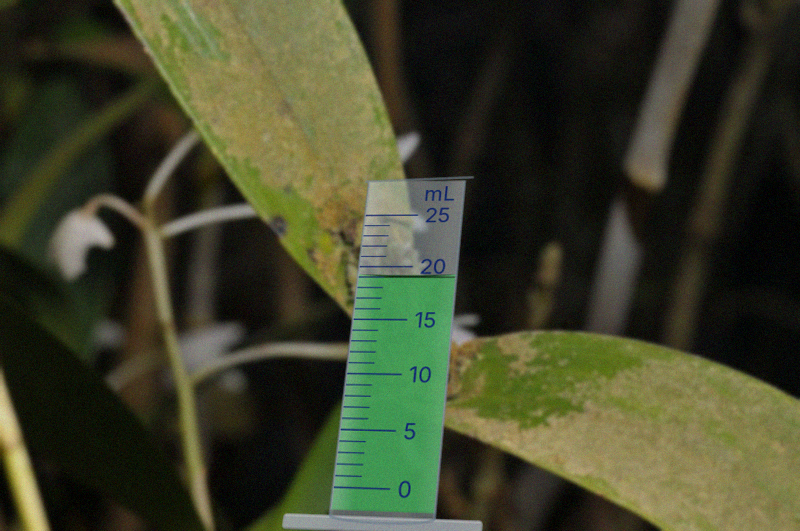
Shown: 19 (mL)
